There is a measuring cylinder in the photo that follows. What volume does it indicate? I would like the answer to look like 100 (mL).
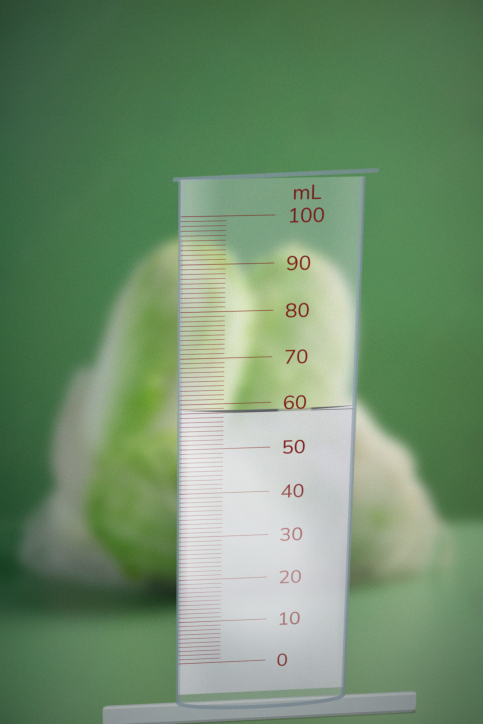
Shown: 58 (mL)
